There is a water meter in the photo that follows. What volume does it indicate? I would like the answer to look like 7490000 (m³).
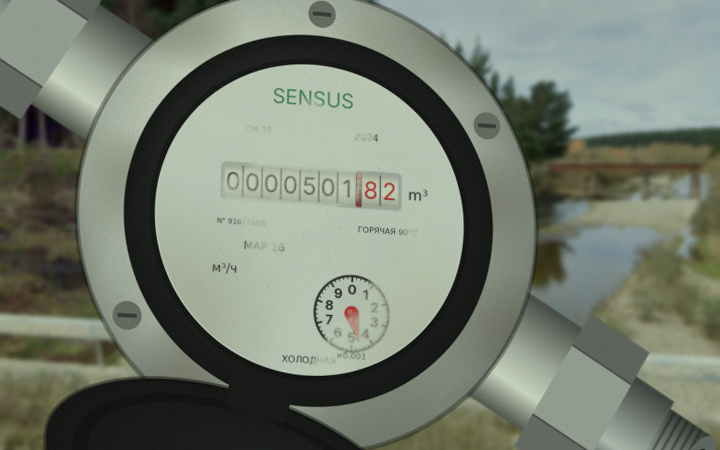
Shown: 501.824 (m³)
